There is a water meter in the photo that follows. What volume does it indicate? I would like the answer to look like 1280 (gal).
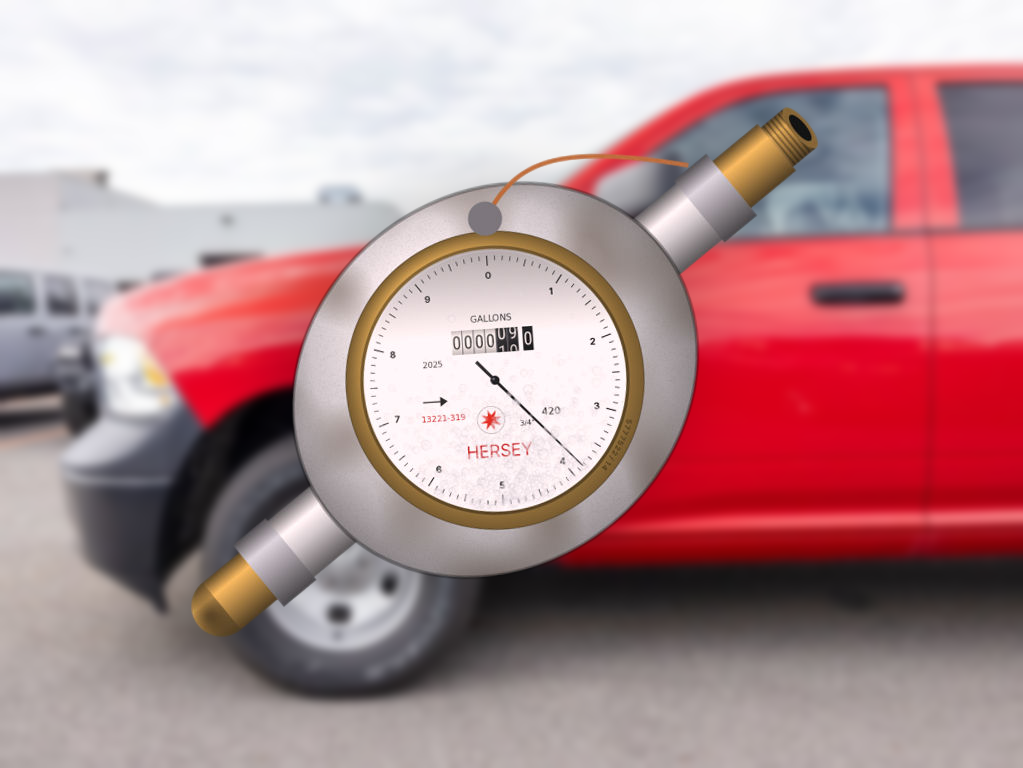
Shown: 93.8 (gal)
